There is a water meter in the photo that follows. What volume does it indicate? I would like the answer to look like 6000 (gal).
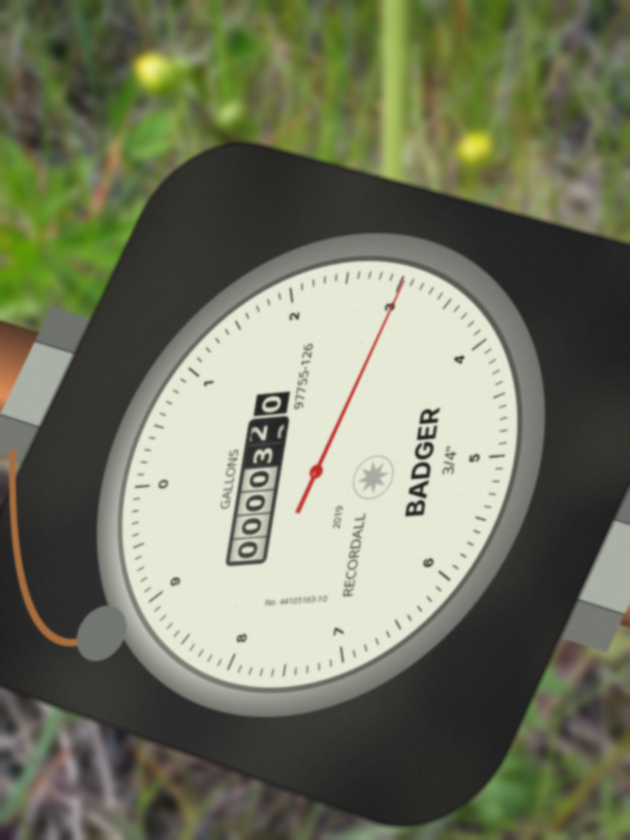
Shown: 323.0 (gal)
